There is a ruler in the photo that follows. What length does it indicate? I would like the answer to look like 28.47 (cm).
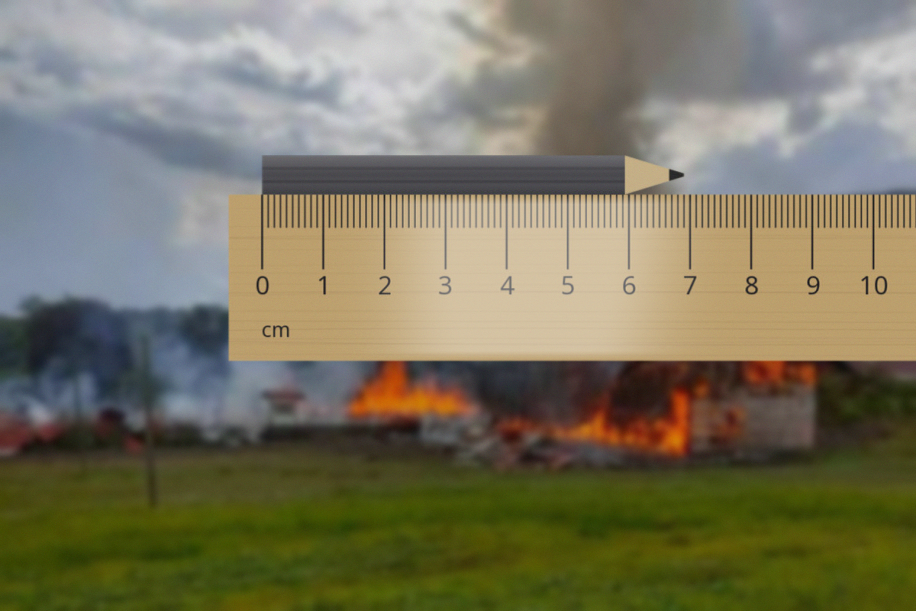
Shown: 6.9 (cm)
